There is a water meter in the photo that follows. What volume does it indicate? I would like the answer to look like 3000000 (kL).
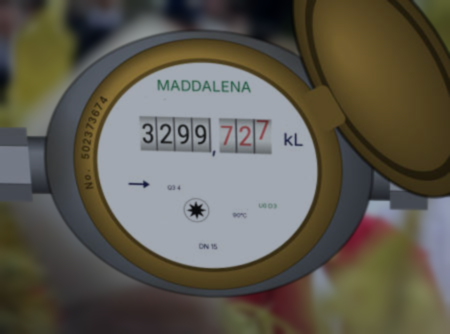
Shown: 3299.727 (kL)
